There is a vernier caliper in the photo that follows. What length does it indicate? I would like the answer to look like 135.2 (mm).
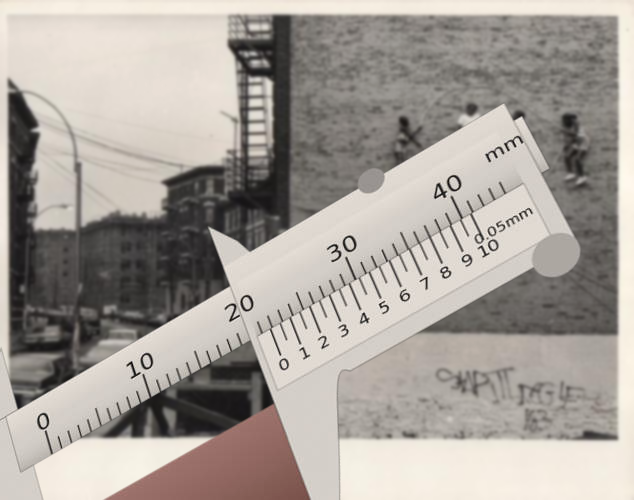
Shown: 21.8 (mm)
